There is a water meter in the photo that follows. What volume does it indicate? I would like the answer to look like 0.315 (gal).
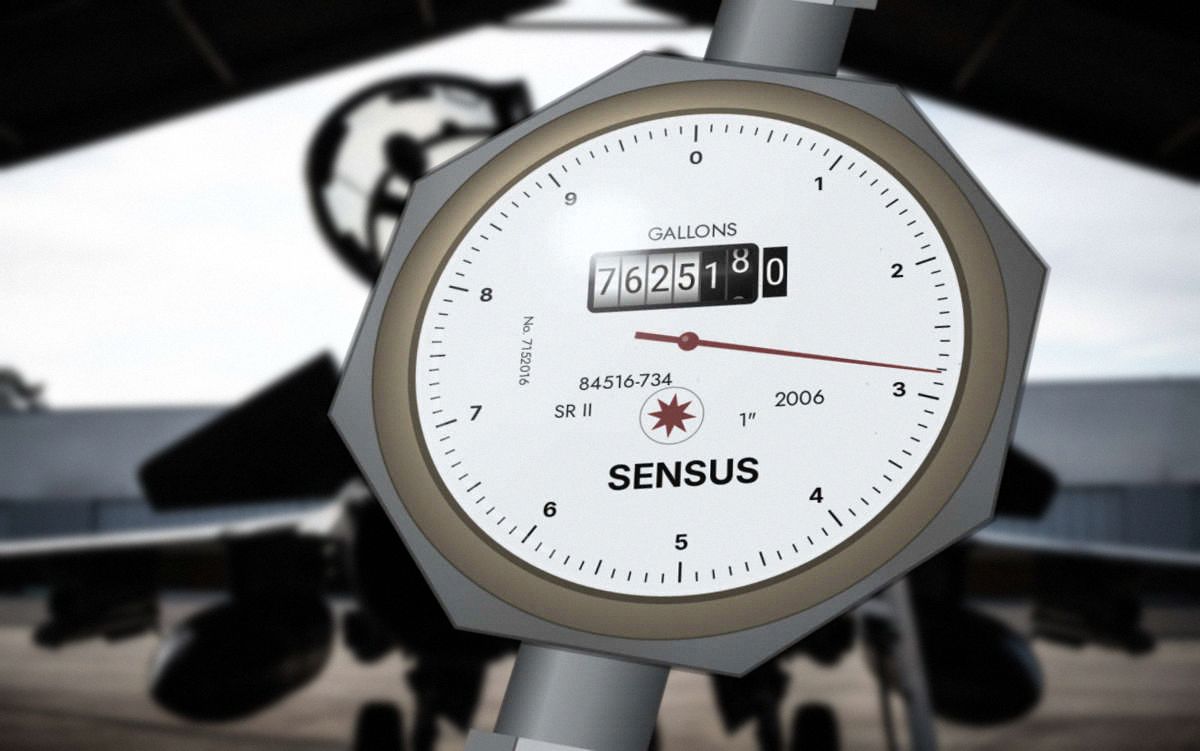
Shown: 7625182.8 (gal)
